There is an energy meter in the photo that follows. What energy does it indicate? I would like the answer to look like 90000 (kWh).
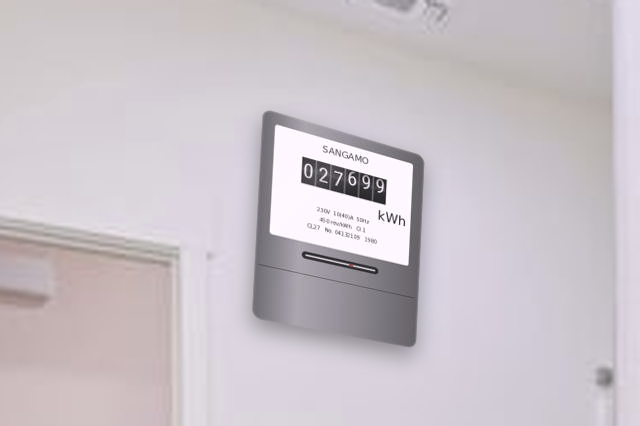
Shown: 27699 (kWh)
